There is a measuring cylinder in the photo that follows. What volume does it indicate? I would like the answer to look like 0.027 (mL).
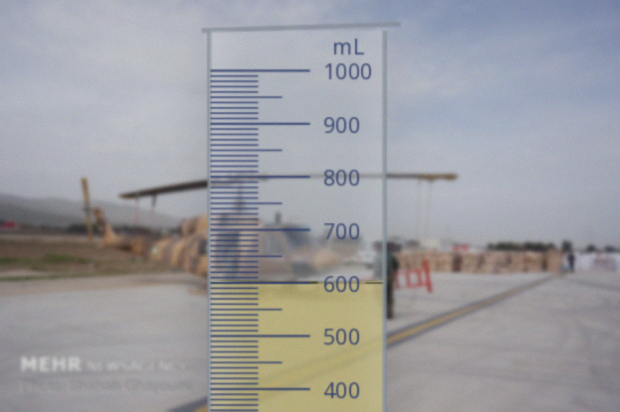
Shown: 600 (mL)
